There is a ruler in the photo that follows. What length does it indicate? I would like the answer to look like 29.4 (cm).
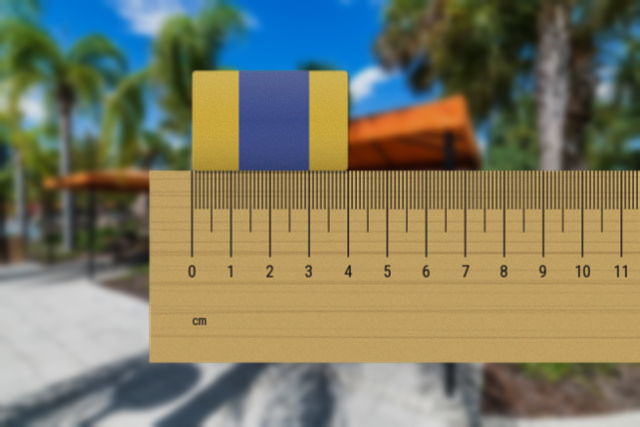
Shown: 4 (cm)
